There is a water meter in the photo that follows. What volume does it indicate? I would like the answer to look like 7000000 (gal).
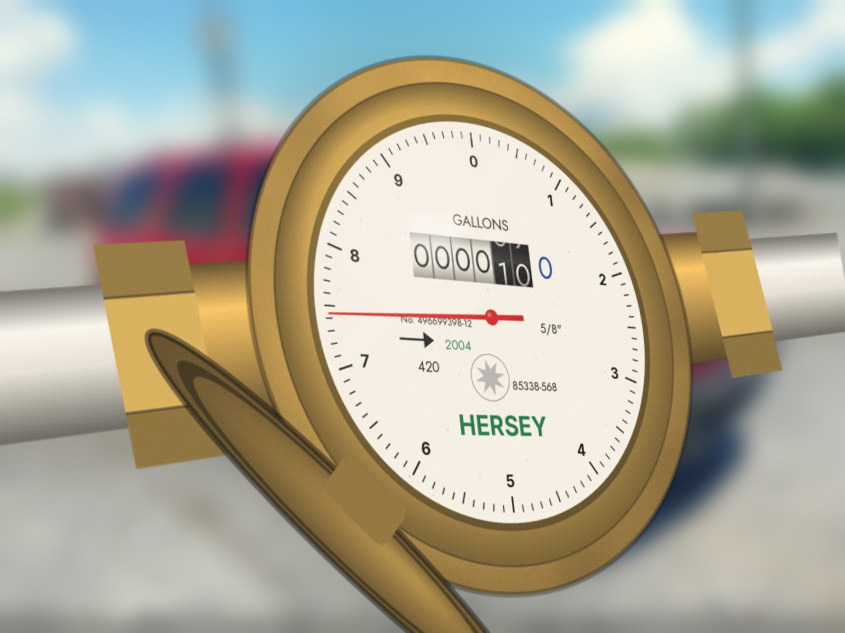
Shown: 97.4 (gal)
